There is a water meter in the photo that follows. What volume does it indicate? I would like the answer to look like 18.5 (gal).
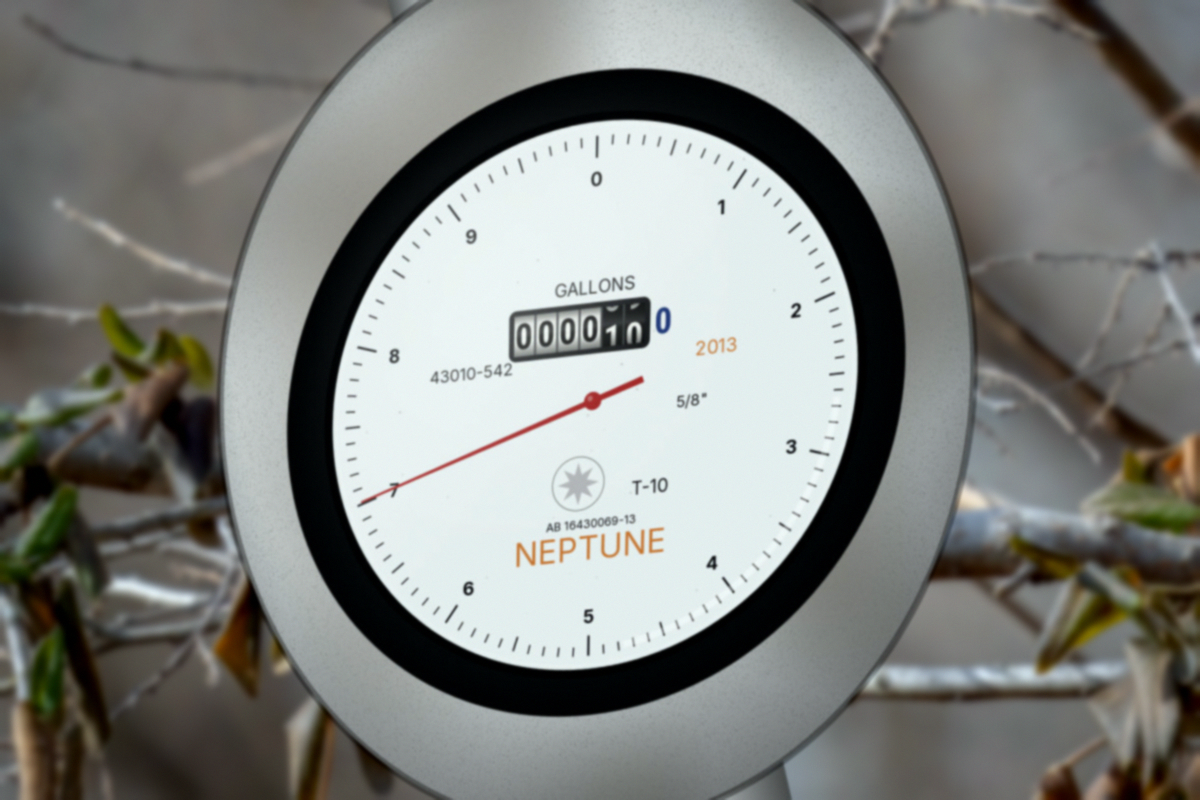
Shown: 97.0 (gal)
